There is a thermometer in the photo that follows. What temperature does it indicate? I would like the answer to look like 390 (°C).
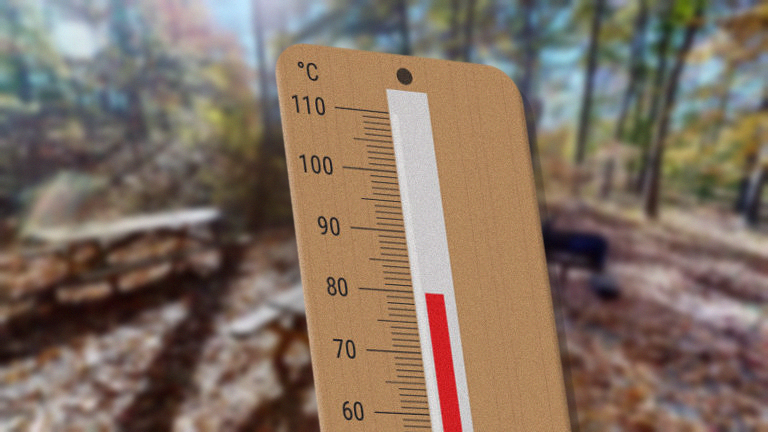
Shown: 80 (°C)
